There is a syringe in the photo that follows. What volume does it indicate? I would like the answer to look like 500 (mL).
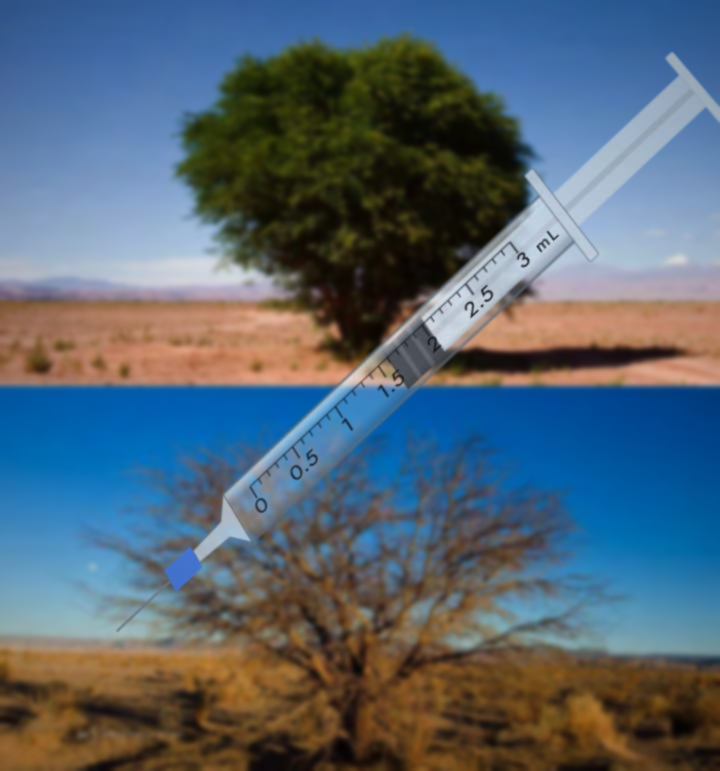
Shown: 1.6 (mL)
